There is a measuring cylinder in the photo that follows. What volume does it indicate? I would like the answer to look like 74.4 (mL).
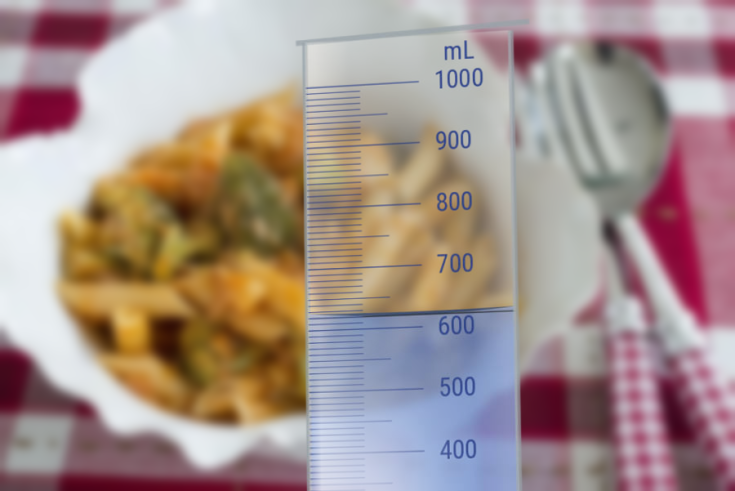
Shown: 620 (mL)
